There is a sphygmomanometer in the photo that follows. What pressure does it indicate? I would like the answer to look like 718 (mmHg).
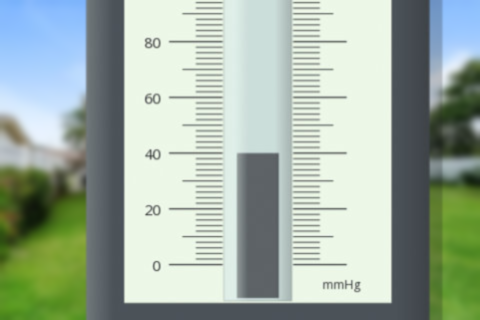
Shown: 40 (mmHg)
